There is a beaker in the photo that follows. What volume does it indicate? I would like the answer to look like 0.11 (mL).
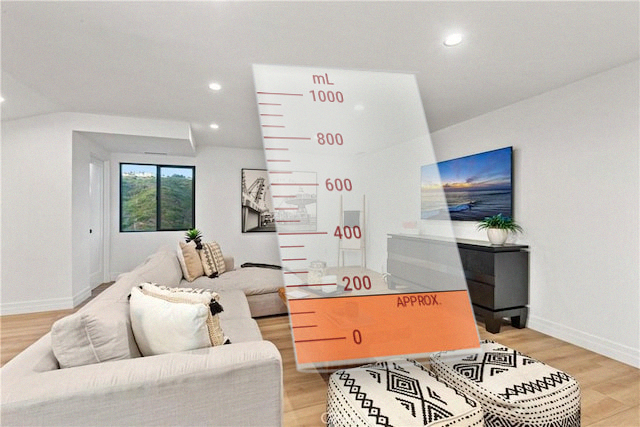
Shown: 150 (mL)
